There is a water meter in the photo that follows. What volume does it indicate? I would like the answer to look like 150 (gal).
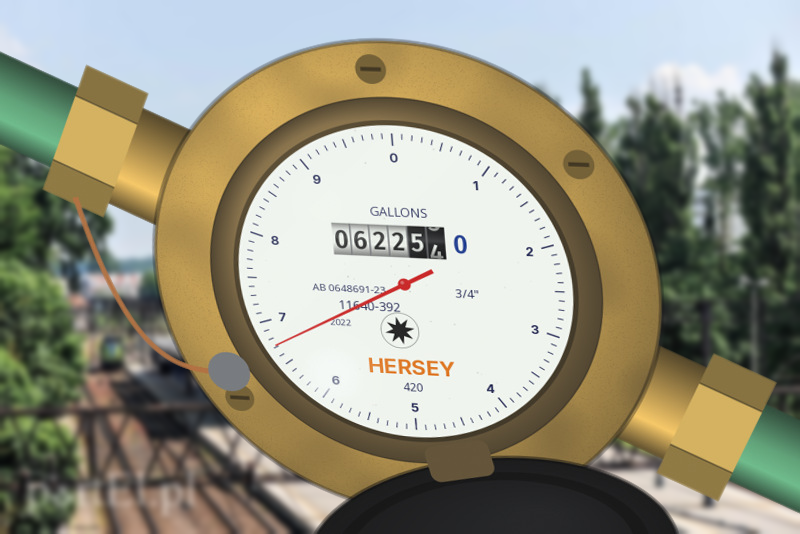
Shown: 622536.7 (gal)
